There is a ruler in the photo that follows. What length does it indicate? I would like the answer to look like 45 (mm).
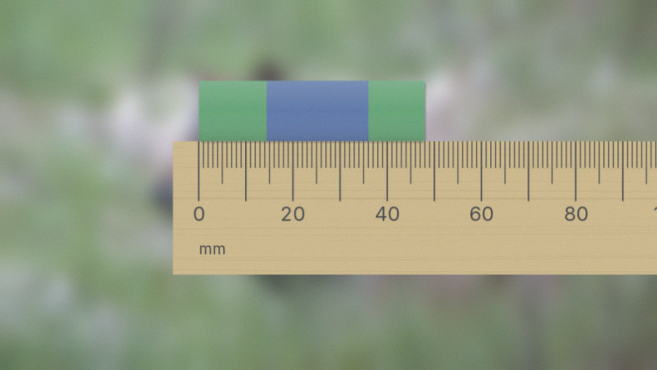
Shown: 48 (mm)
